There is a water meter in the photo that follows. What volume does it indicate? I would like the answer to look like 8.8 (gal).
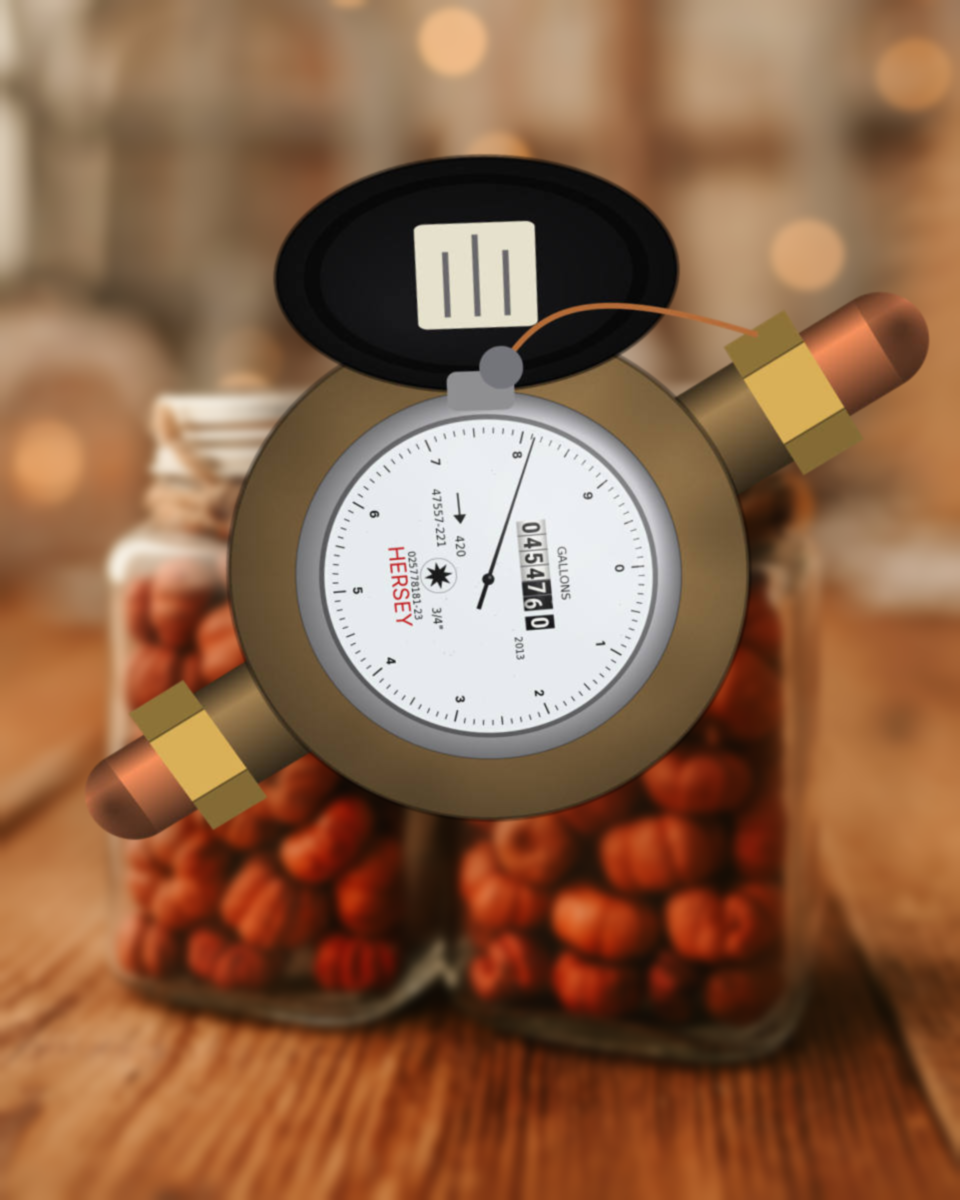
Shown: 454758.1 (gal)
